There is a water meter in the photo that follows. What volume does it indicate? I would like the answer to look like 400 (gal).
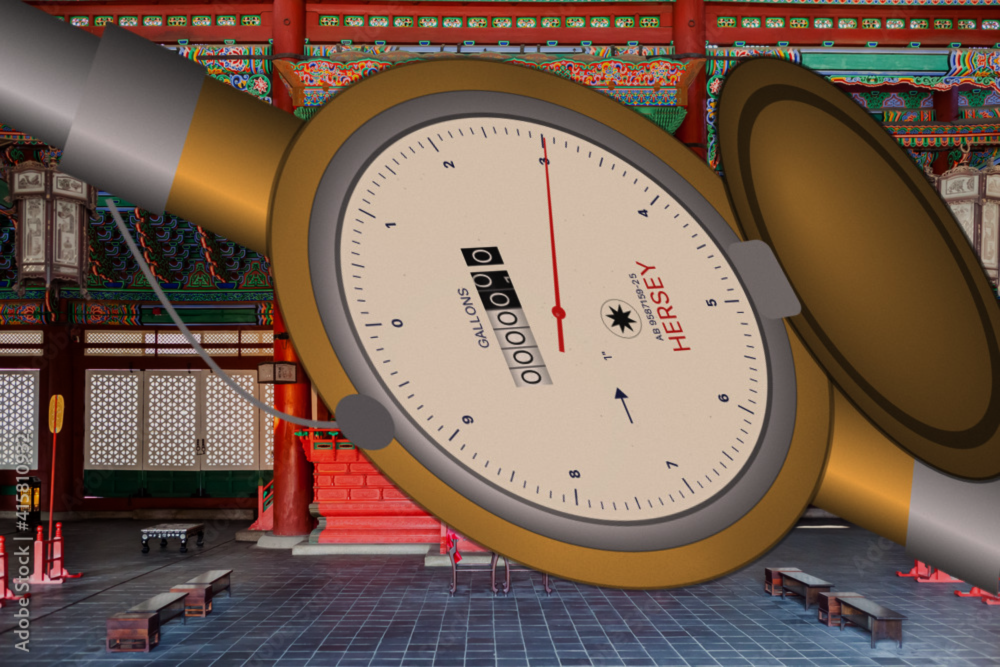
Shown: 3.0 (gal)
